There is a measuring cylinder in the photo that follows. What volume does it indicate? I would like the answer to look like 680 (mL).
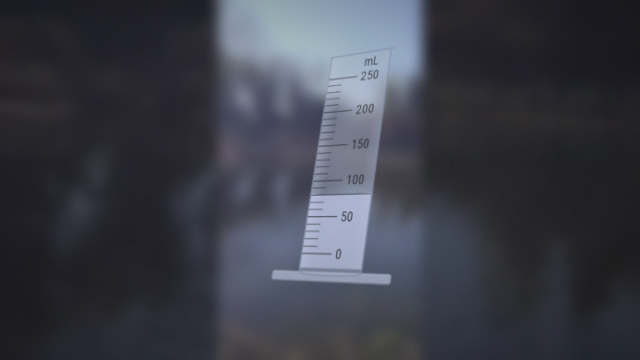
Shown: 80 (mL)
